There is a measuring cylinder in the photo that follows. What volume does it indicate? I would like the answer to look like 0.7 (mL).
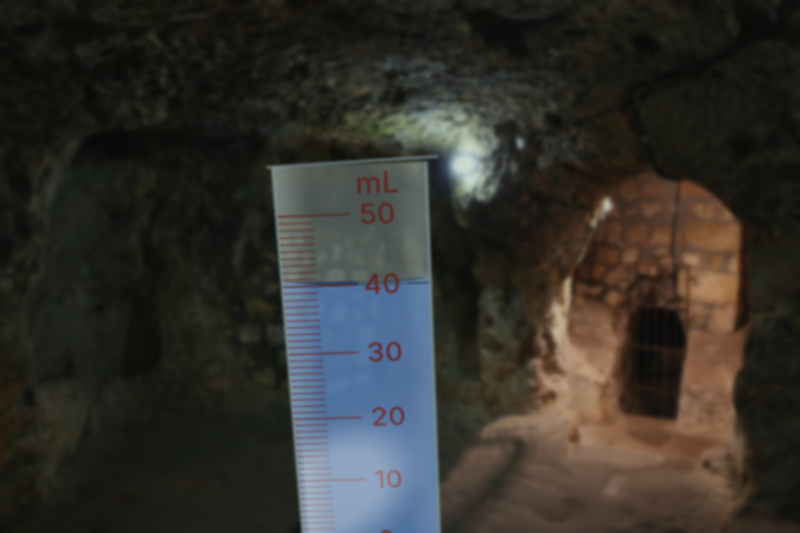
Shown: 40 (mL)
